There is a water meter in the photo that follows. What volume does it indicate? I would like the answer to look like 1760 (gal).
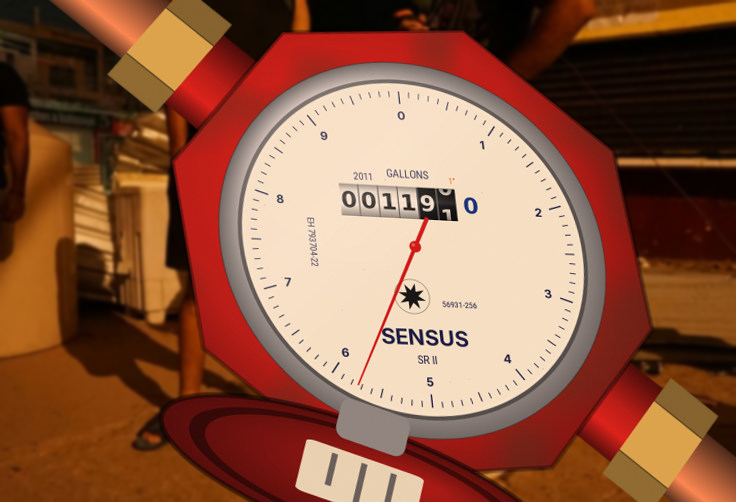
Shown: 11905.7 (gal)
